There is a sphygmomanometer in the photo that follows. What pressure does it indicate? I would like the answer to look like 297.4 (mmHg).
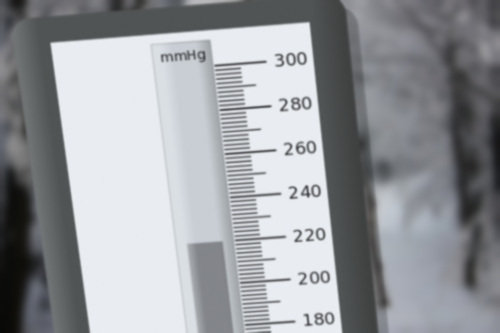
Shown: 220 (mmHg)
